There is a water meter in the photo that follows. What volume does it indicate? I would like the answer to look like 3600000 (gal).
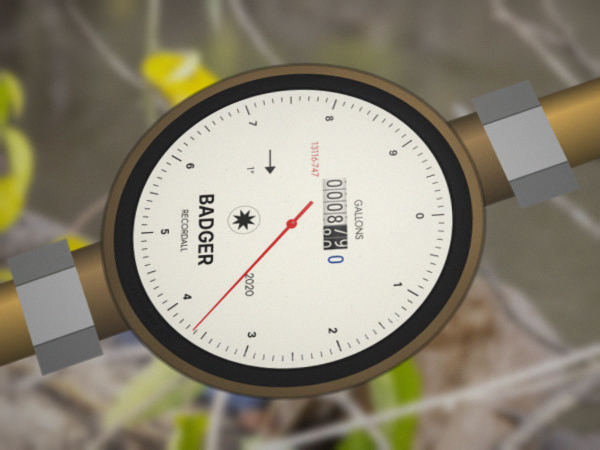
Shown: 8793.6 (gal)
